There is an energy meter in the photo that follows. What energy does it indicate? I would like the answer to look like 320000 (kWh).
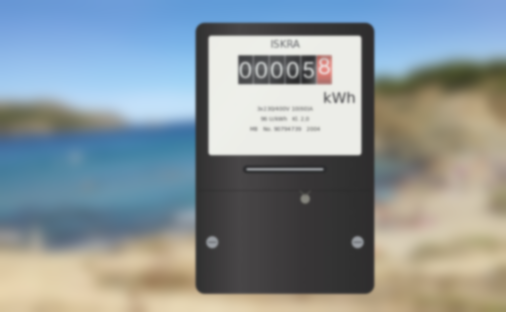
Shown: 5.8 (kWh)
